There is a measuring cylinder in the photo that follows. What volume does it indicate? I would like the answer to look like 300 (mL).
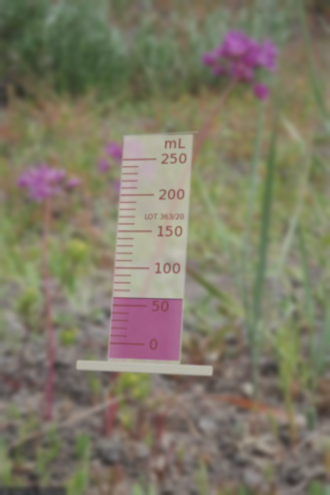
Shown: 60 (mL)
